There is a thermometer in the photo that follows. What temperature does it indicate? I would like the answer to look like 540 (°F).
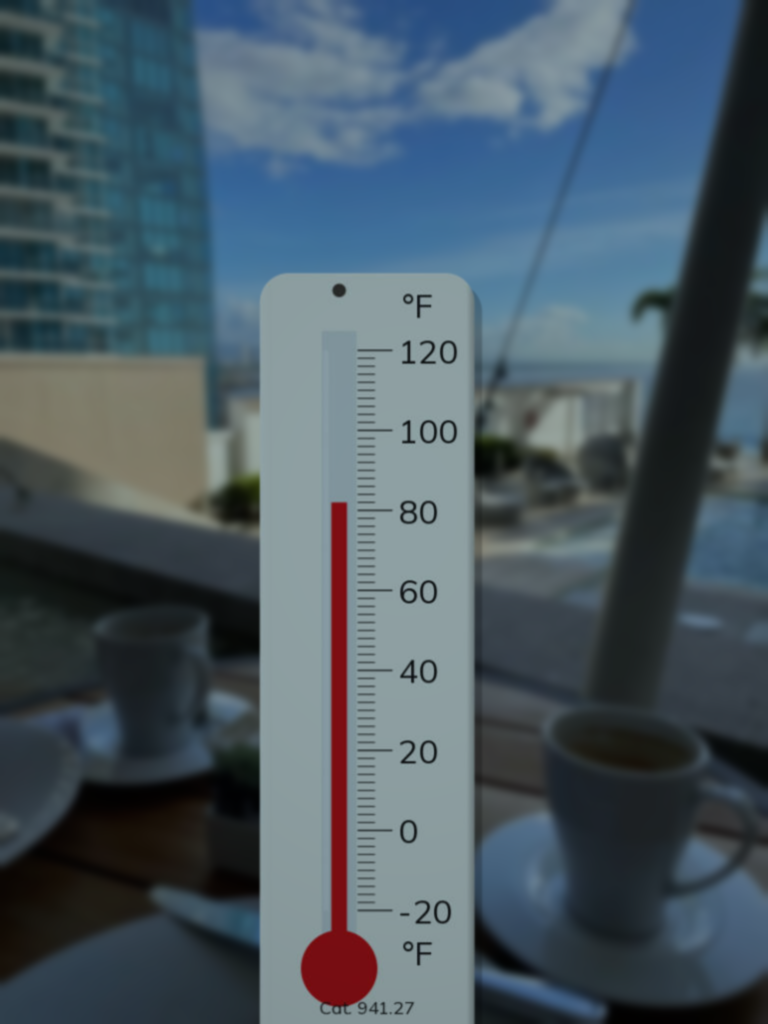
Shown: 82 (°F)
